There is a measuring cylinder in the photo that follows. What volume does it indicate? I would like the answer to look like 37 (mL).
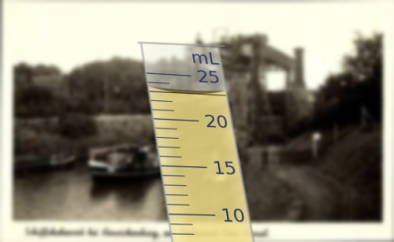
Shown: 23 (mL)
